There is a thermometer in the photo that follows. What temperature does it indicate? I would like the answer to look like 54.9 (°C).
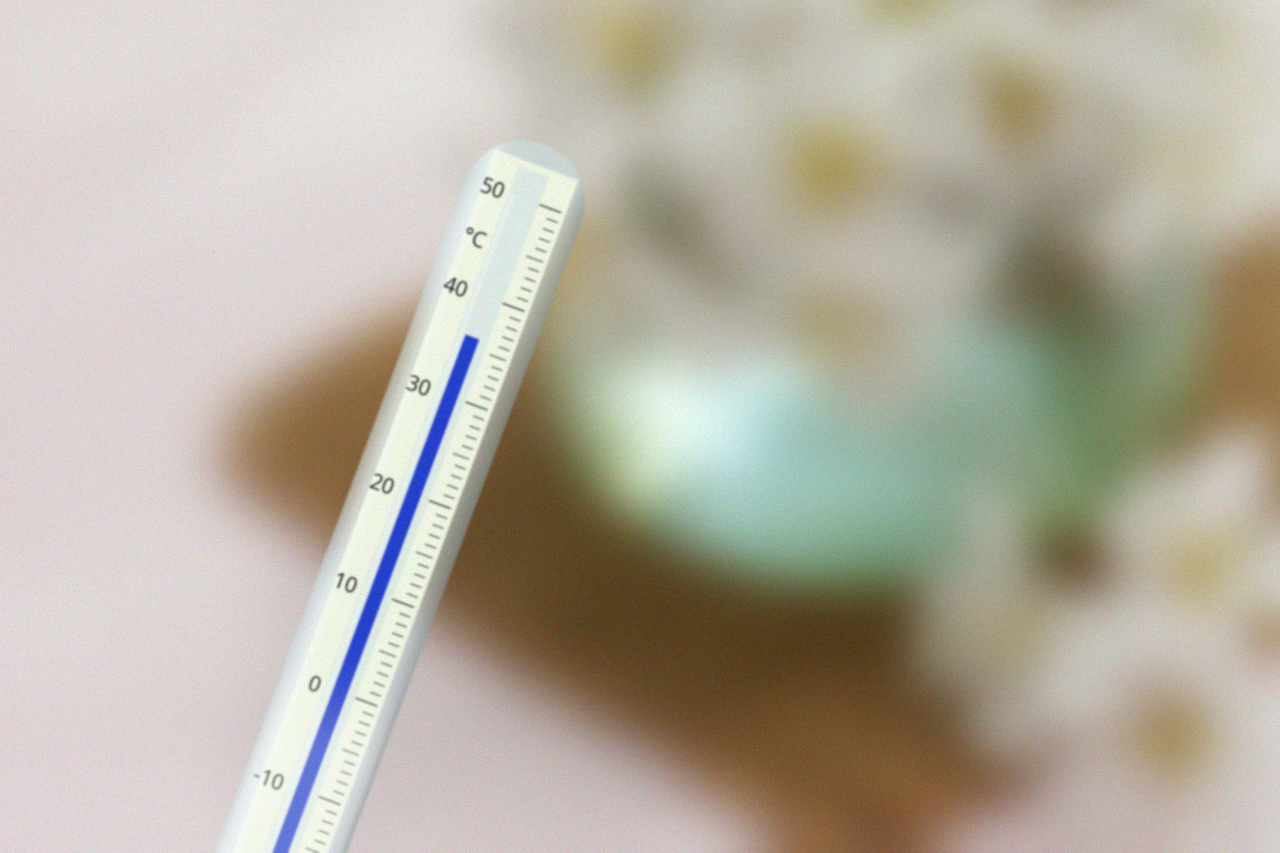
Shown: 36 (°C)
